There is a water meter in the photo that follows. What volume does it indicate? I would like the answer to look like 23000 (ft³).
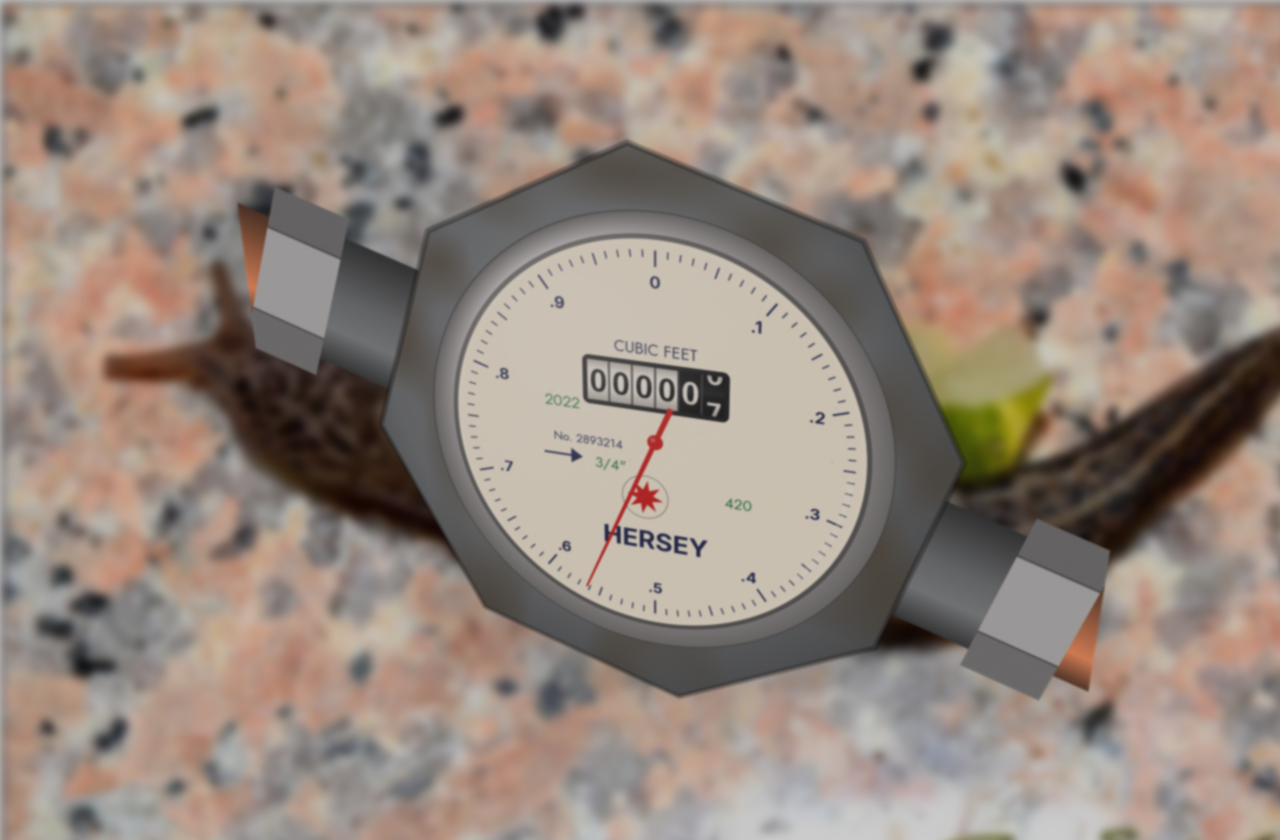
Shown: 6.56 (ft³)
